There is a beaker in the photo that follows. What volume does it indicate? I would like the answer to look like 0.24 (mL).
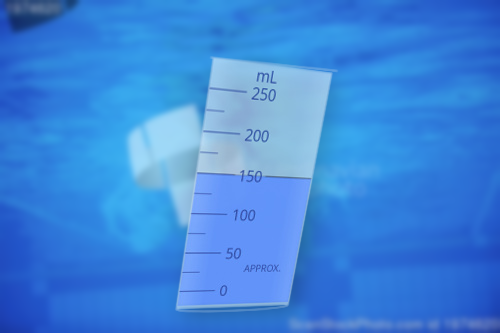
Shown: 150 (mL)
